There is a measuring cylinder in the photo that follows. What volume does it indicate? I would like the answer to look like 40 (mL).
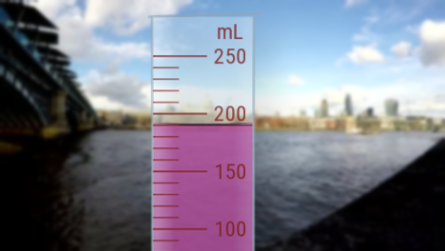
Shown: 190 (mL)
